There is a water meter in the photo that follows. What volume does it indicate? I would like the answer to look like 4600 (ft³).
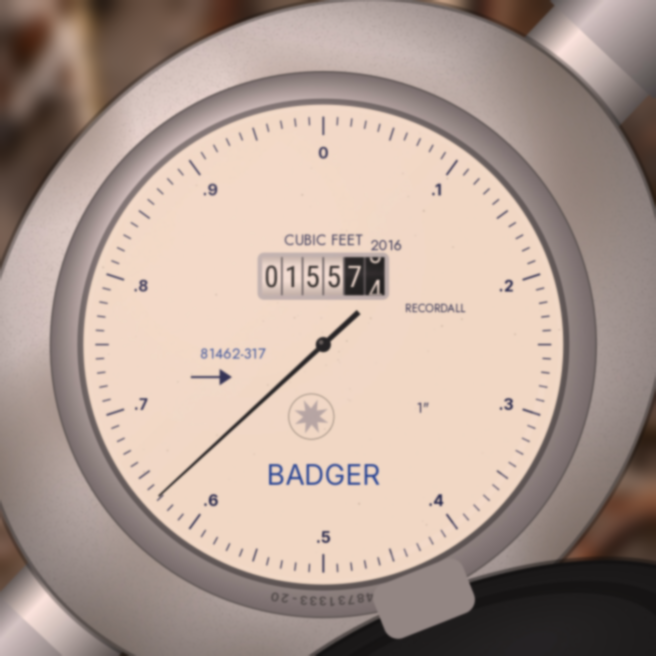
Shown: 15573.63 (ft³)
